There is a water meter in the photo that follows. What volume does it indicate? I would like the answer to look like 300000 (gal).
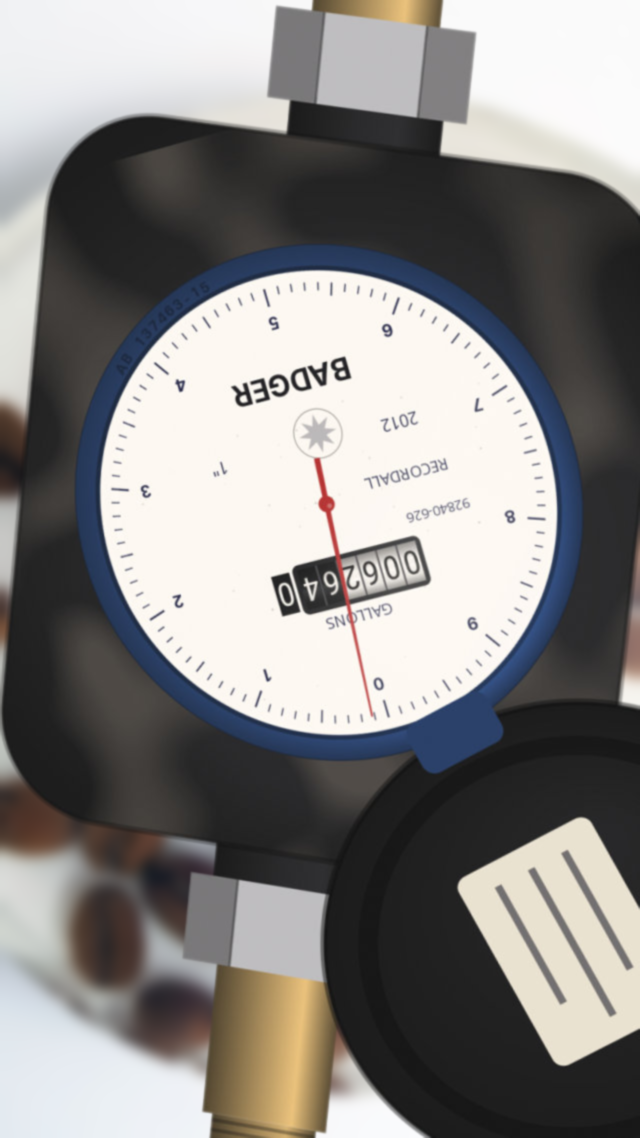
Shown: 62640.1 (gal)
